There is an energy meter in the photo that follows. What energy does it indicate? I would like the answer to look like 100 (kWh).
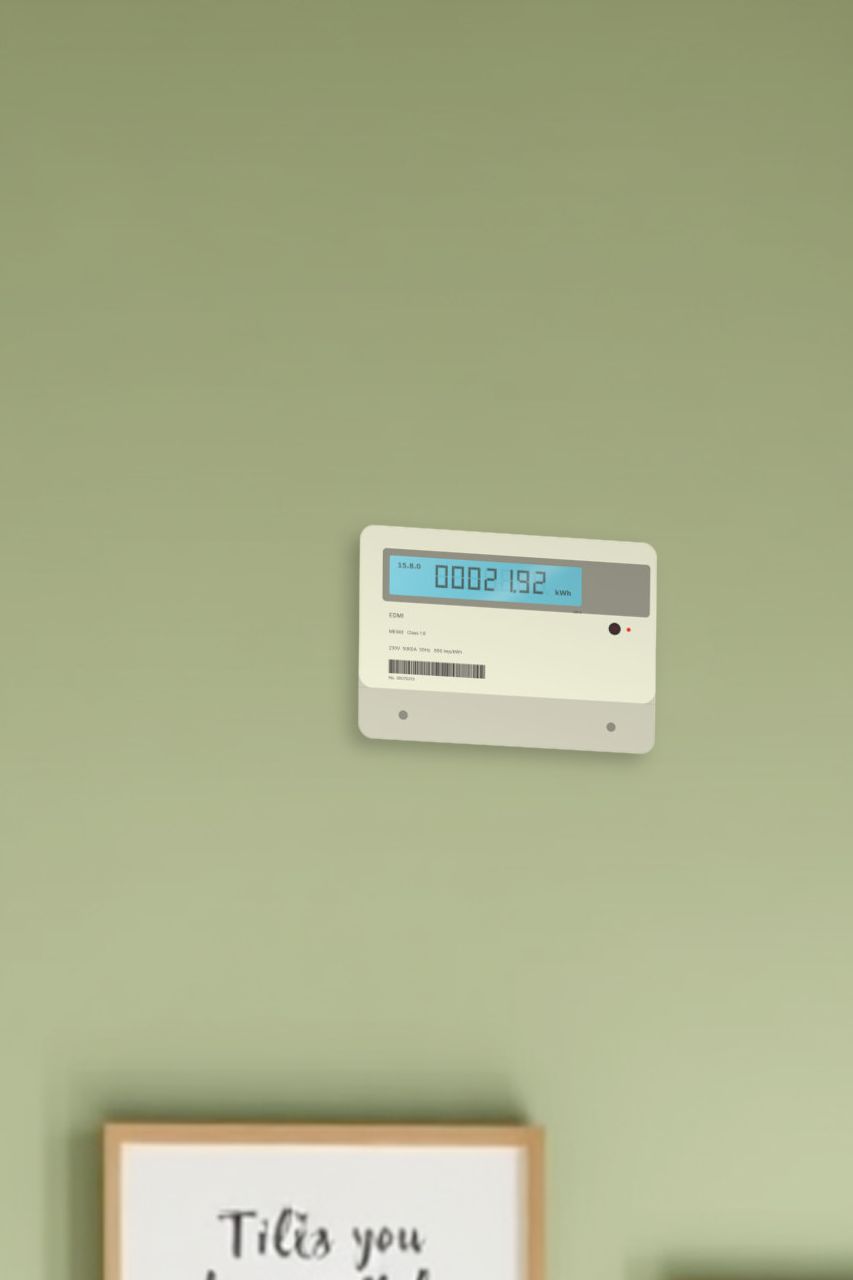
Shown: 21.92 (kWh)
